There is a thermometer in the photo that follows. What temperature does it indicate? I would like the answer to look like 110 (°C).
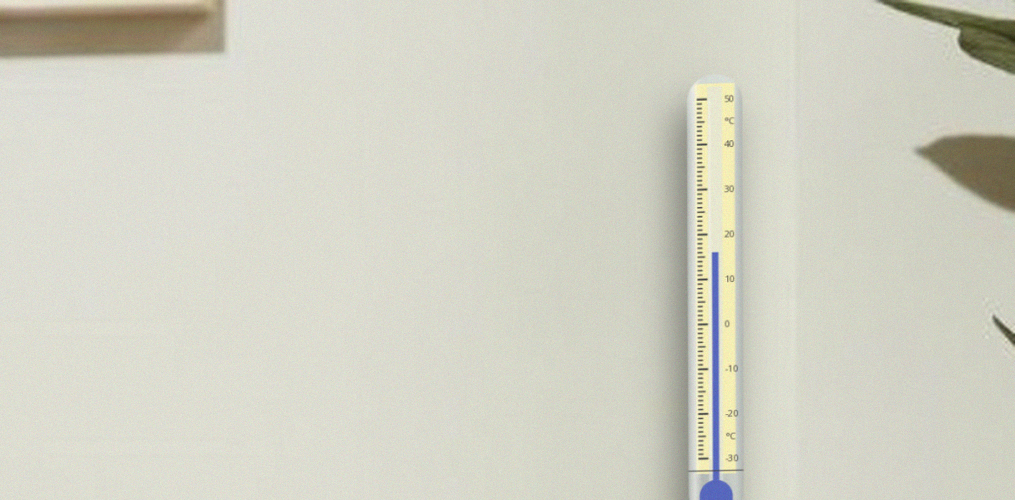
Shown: 16 (°C)
